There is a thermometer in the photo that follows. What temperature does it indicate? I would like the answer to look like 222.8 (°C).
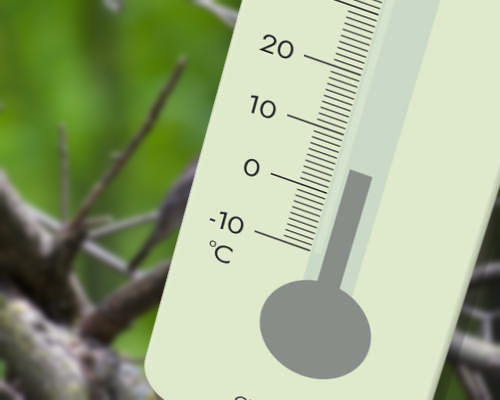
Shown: 5 (°C)
